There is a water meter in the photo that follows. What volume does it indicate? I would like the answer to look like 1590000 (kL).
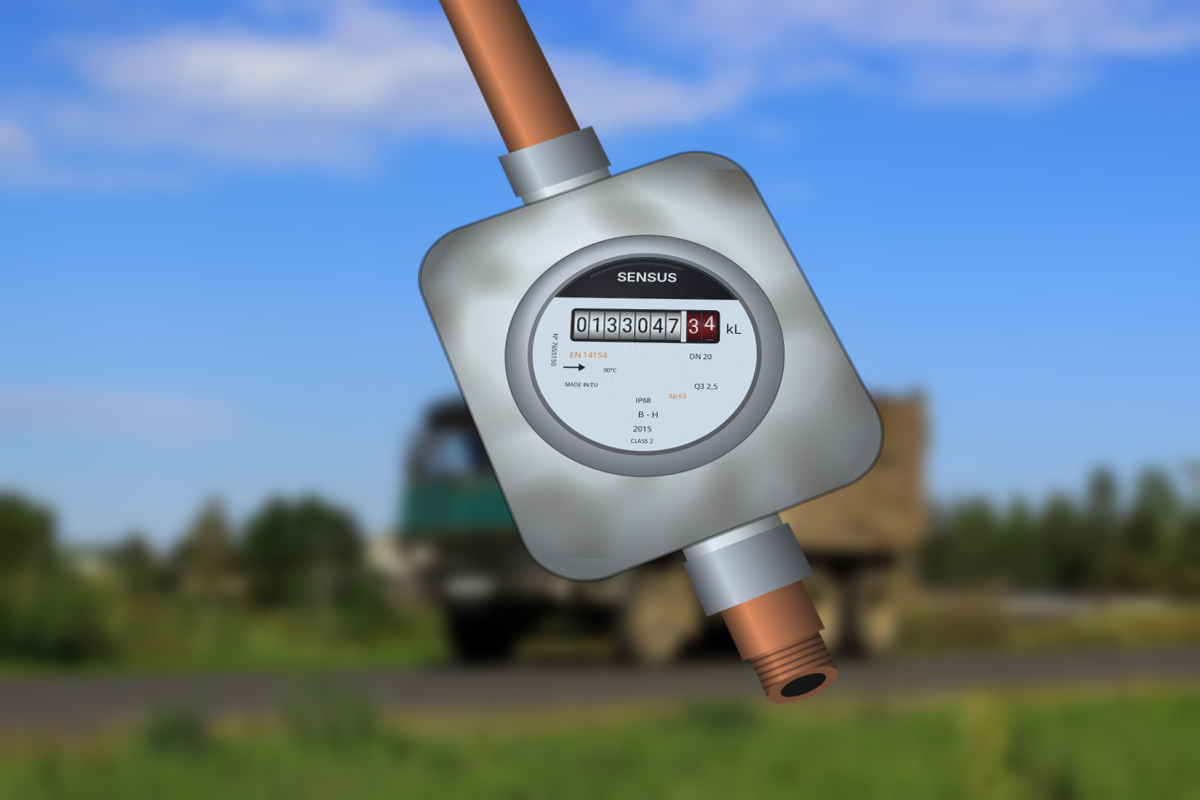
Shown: 133047.34 (kL)
